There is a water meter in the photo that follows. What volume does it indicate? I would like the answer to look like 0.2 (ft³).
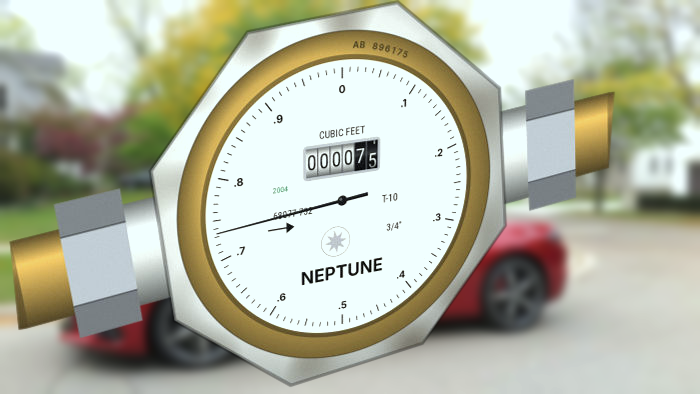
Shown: 74.73 (ft³)
